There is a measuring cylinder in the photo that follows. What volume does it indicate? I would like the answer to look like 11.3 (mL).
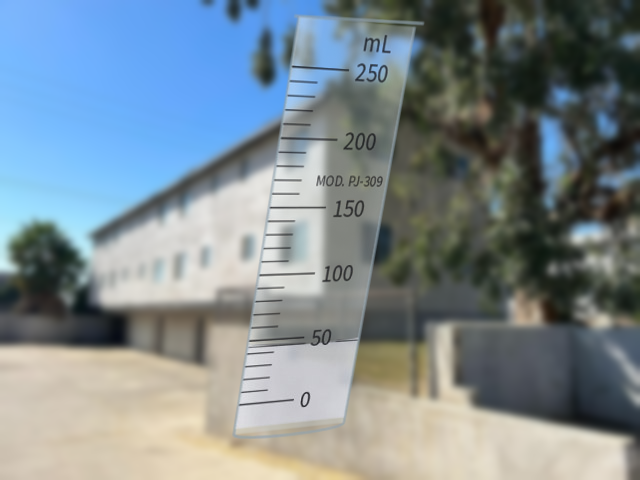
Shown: 45 (mL)
